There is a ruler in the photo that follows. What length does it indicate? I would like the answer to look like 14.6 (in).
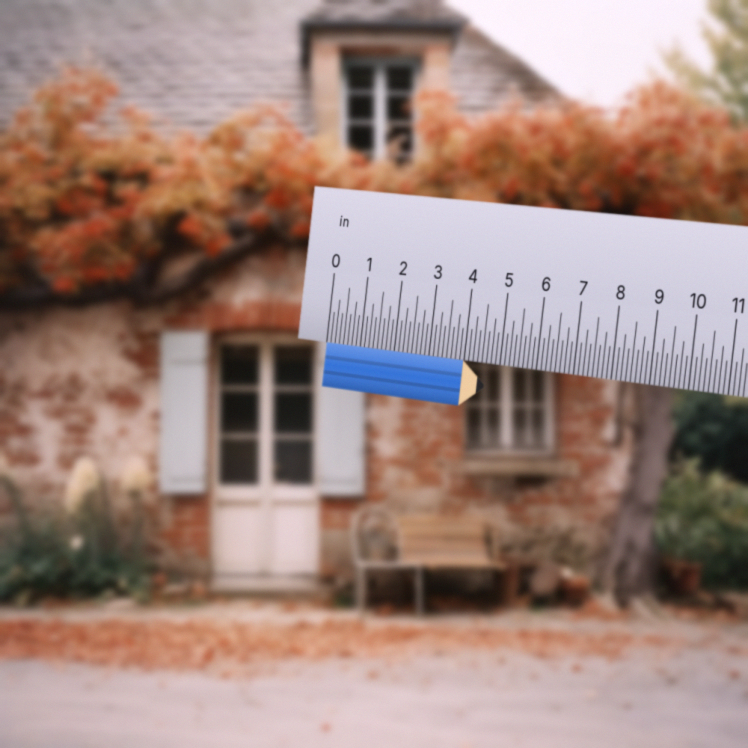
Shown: 4.625 (in)
